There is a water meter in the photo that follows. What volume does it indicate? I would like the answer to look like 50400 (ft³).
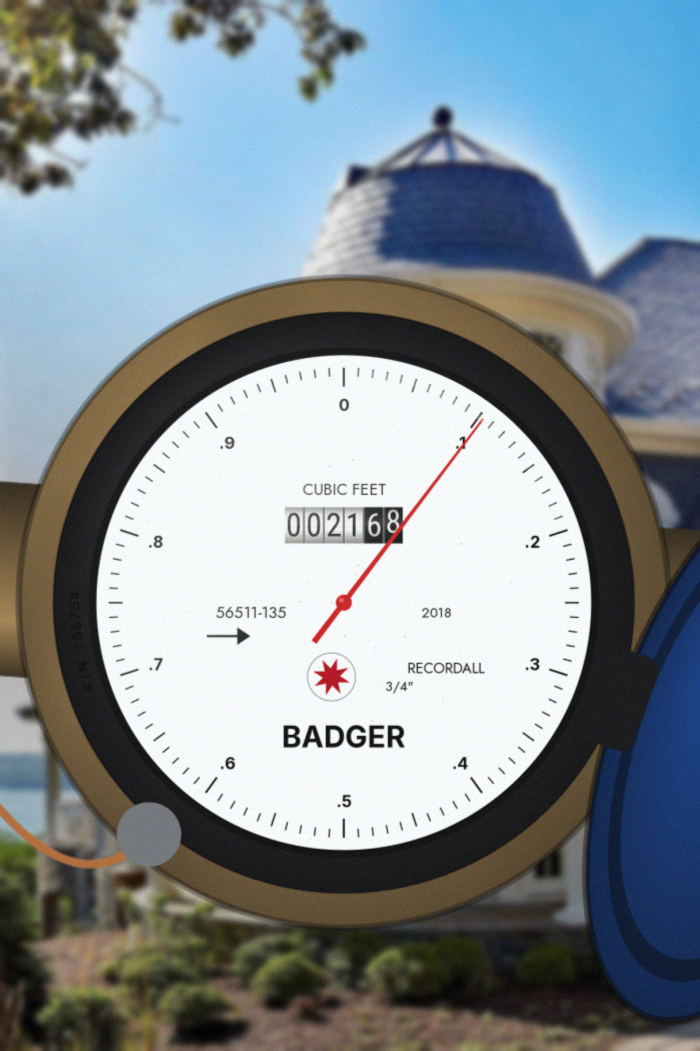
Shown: 2168.10 (ft³)
